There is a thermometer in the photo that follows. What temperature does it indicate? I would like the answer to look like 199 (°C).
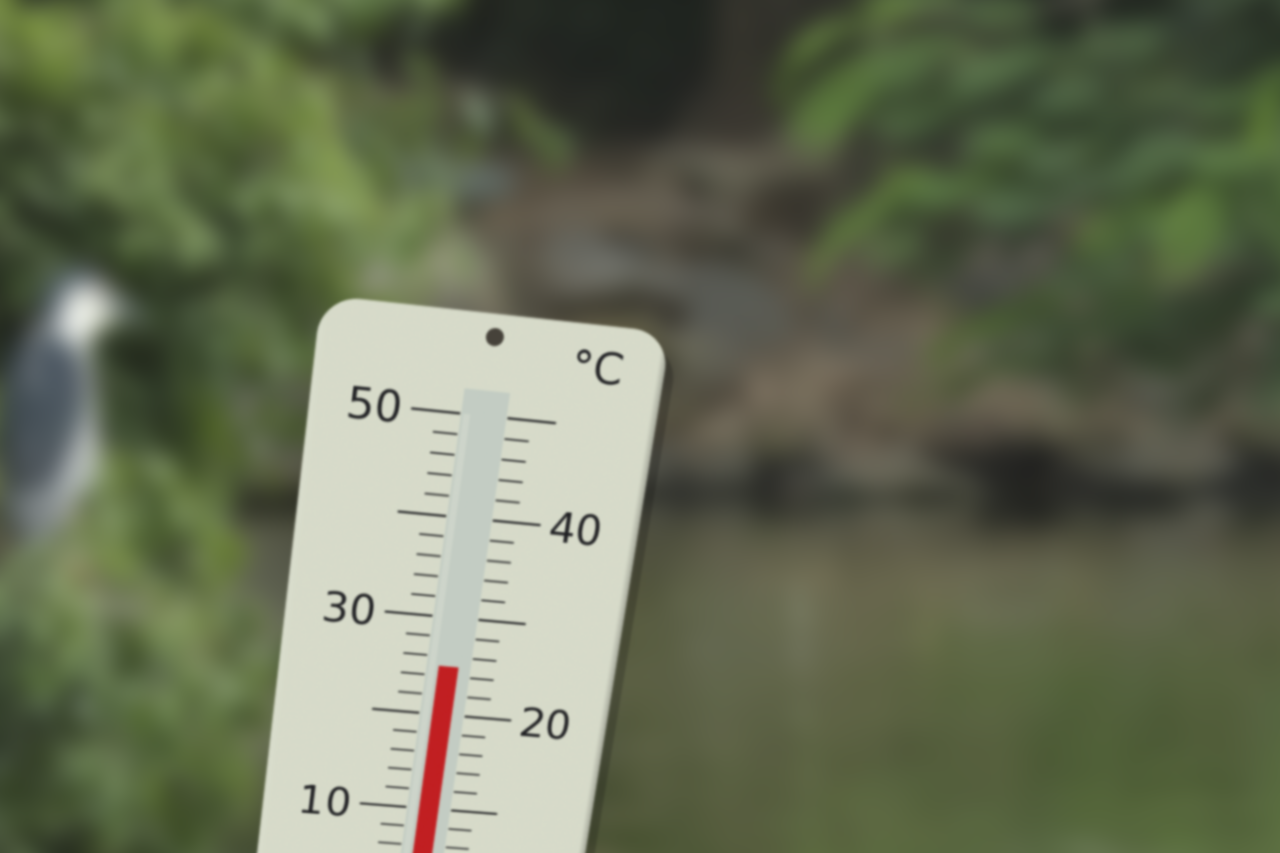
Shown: 25 (°C)
